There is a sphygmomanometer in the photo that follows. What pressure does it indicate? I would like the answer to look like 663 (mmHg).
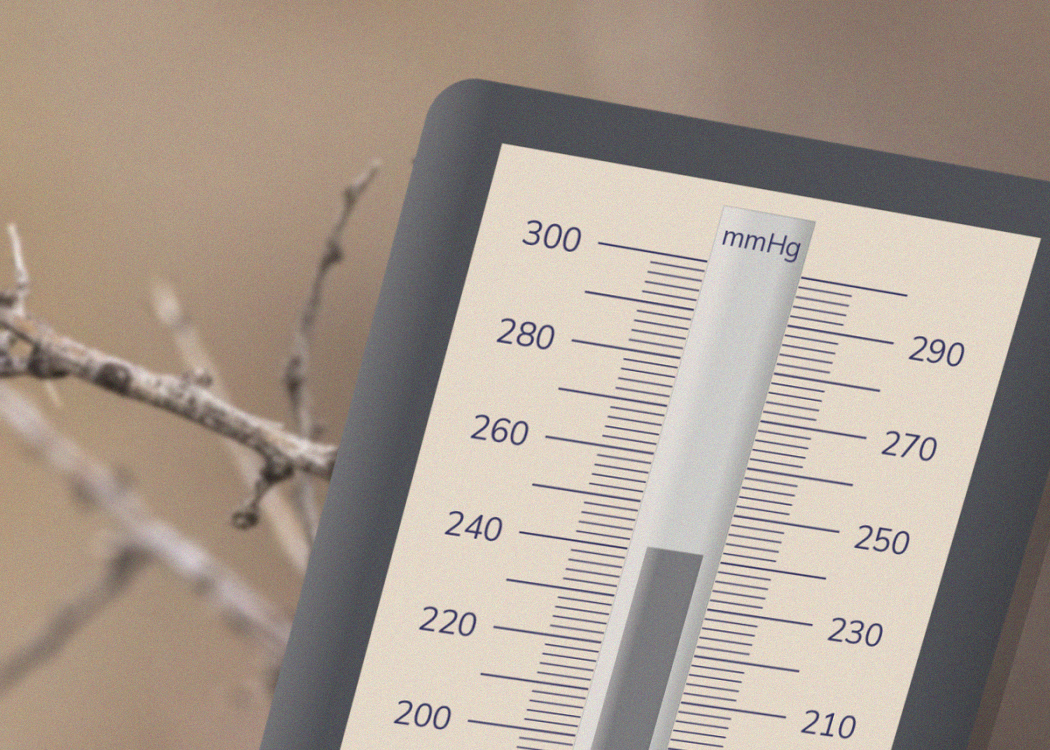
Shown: 241 (mmHg)
